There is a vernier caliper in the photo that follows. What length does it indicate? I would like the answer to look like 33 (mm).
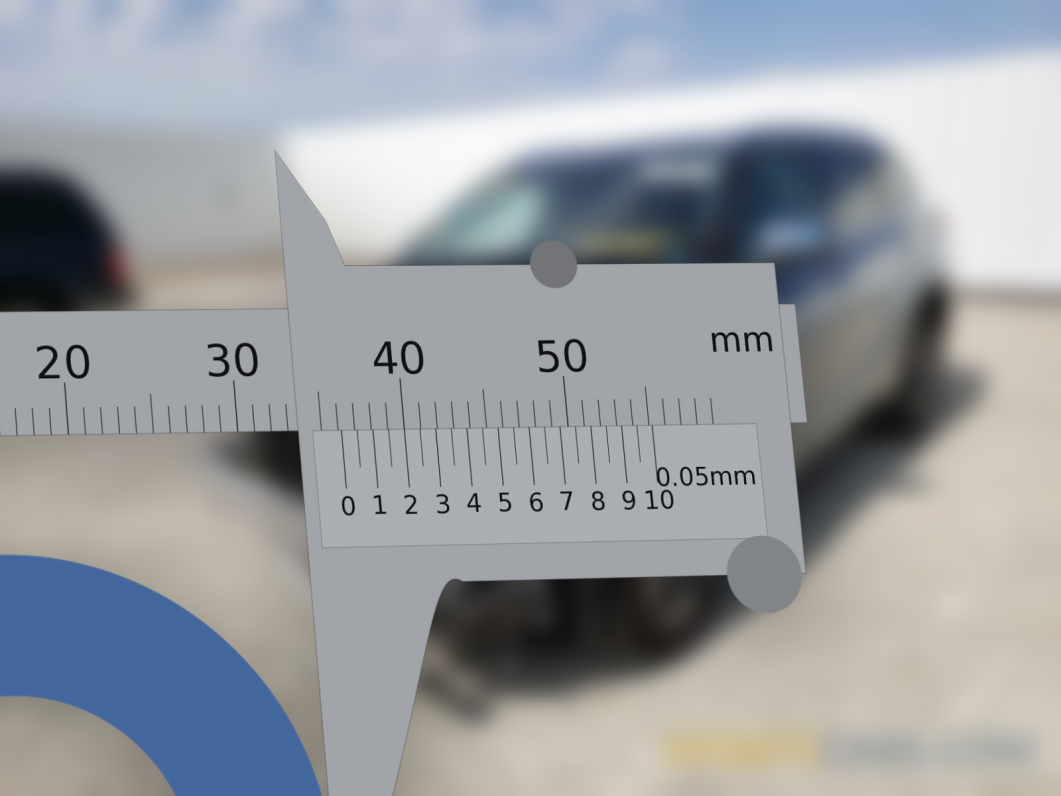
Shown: 36.2 (mm)
